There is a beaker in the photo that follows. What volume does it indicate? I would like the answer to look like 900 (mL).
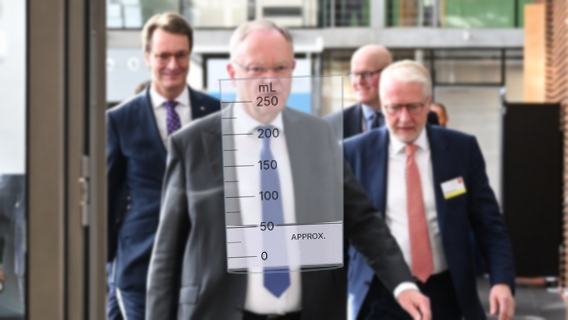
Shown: 50 (mL)
